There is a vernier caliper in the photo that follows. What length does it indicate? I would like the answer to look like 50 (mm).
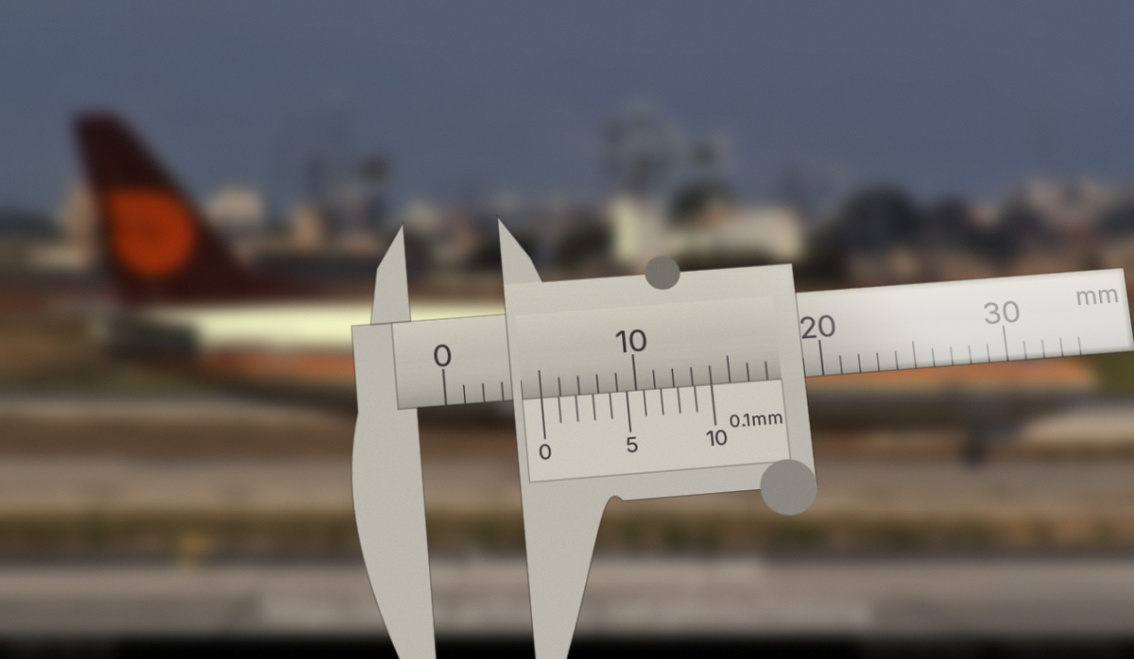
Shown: 5.0 (mm)
